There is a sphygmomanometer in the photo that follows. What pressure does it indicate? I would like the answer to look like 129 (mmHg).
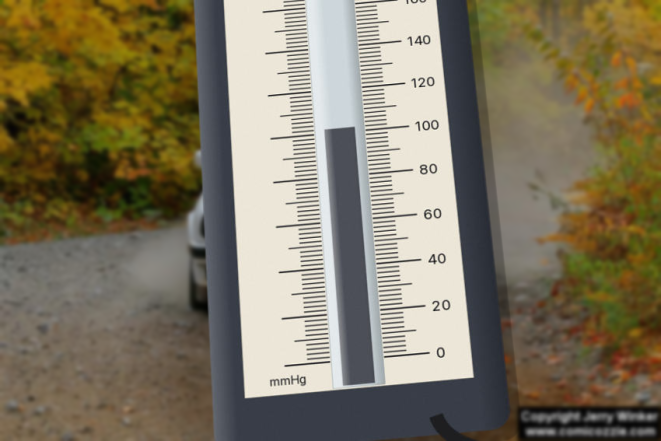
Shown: 102 (mmHg)
